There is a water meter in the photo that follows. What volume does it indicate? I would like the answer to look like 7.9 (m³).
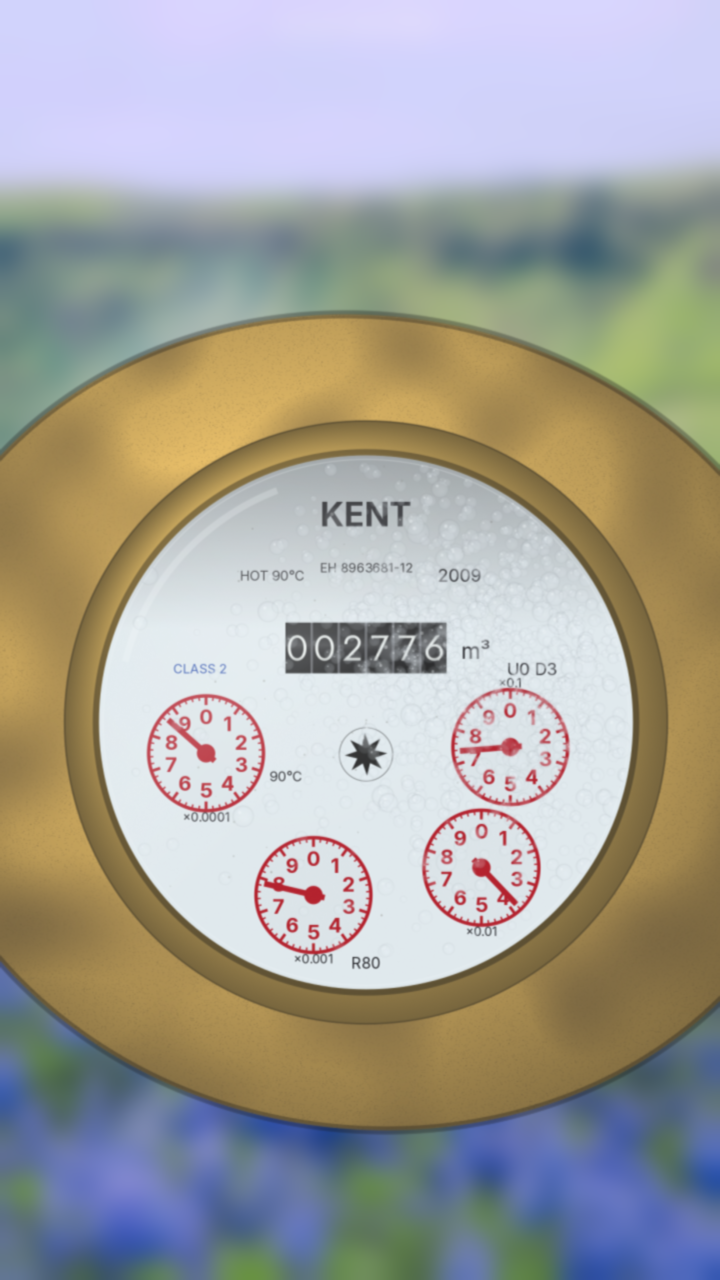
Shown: 2776.7378 (m³)
